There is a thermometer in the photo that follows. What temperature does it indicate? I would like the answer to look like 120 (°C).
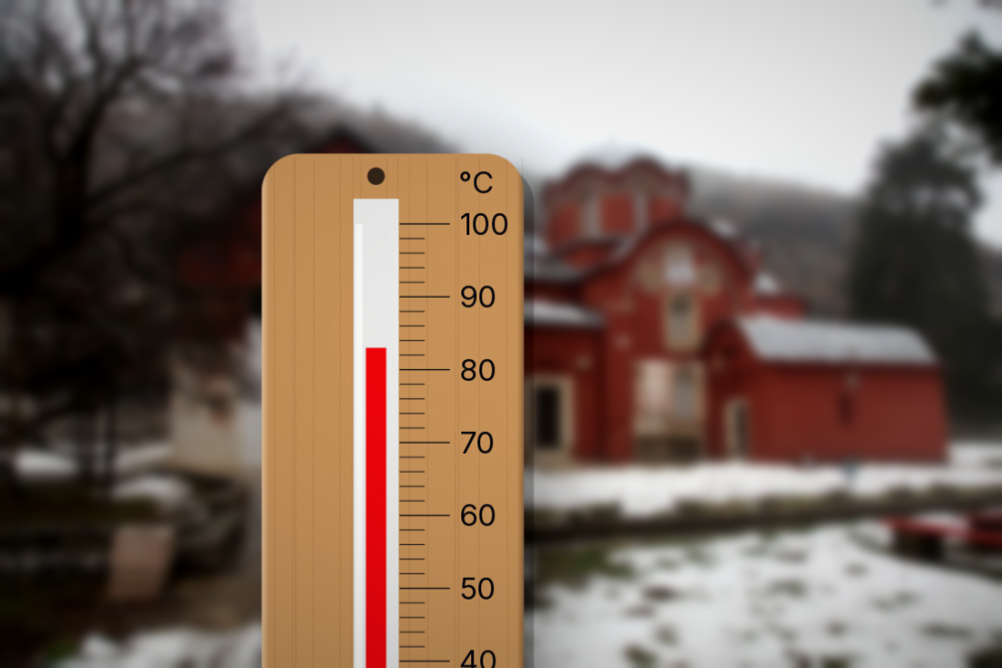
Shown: 83 (°C)
